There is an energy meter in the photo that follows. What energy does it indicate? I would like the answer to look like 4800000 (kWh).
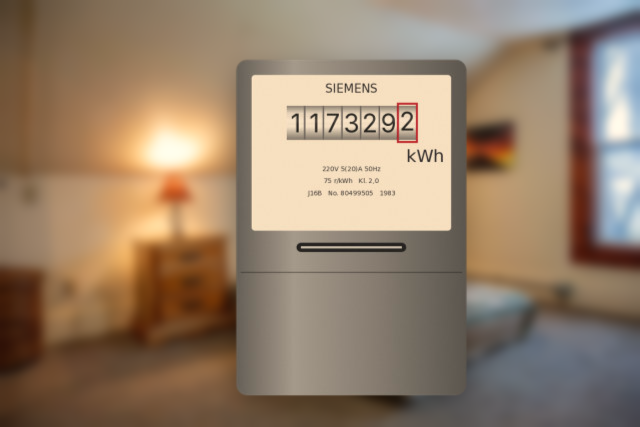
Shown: 117329.2 (kWh)
